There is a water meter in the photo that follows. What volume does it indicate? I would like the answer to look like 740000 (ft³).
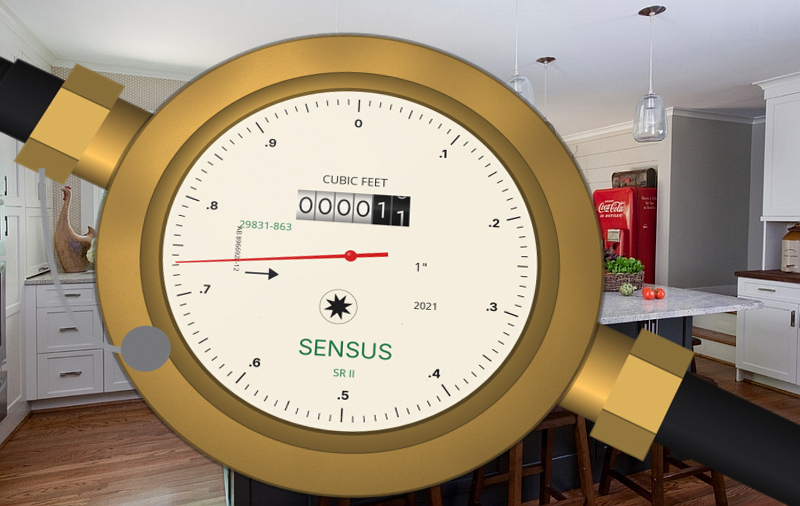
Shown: 10.73 (ft³)
